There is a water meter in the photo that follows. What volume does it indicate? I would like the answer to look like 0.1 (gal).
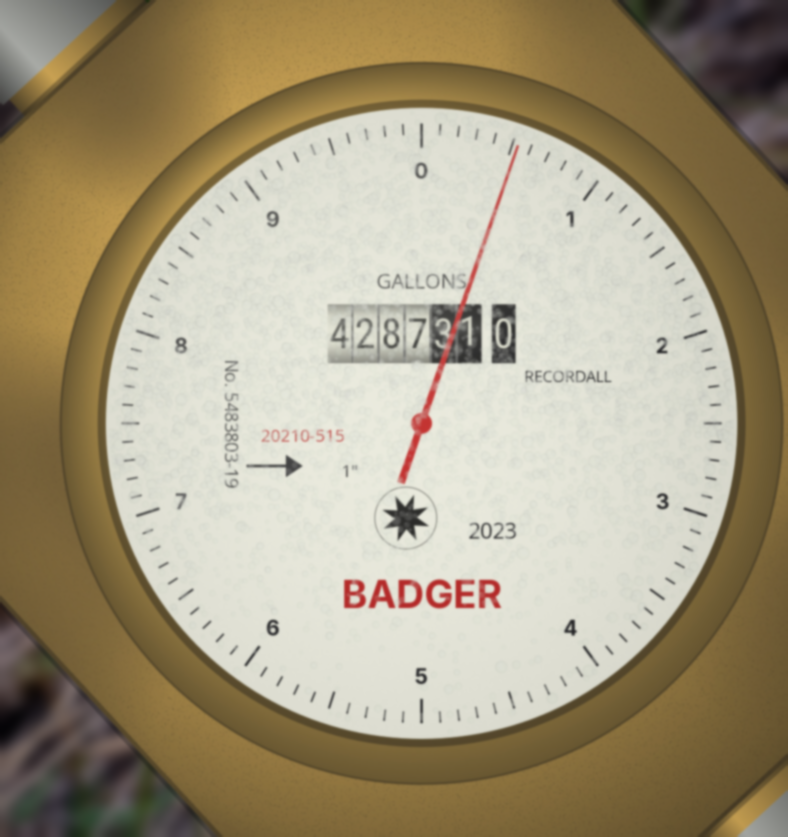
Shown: 4287310.5 (gal)
